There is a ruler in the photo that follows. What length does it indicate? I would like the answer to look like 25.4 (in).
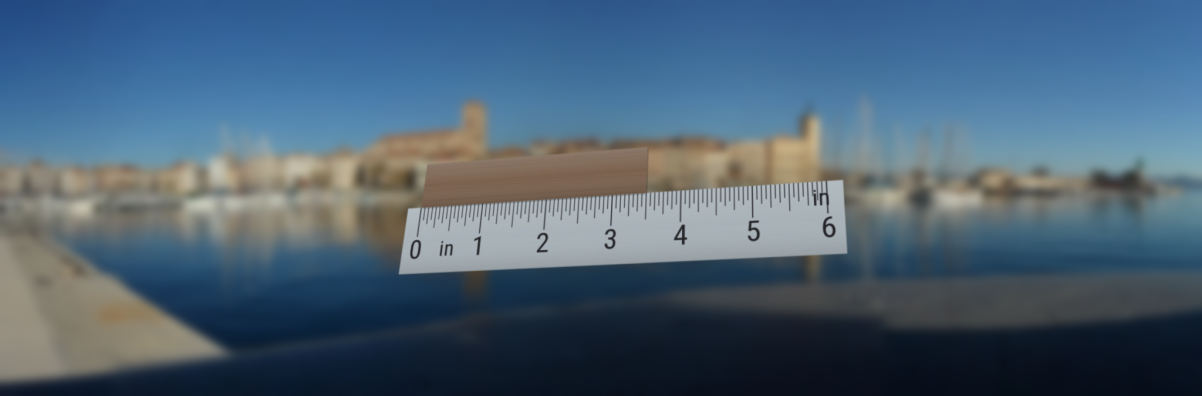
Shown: 3.5 (in)
